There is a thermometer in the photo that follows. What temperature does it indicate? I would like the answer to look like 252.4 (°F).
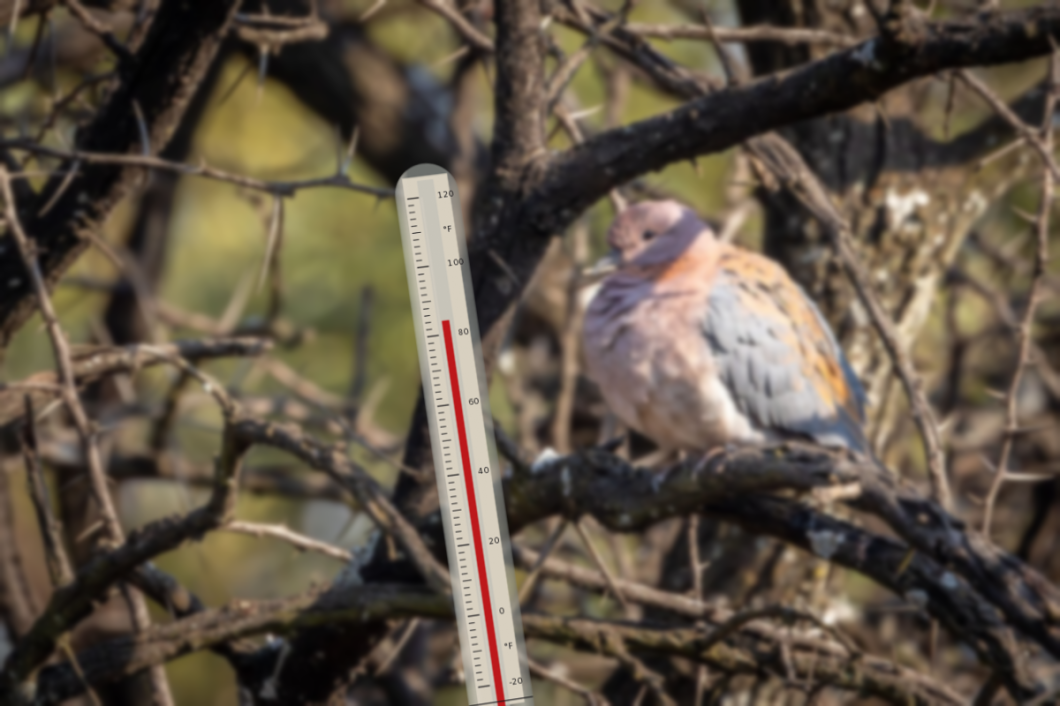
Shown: 84 (°F)
